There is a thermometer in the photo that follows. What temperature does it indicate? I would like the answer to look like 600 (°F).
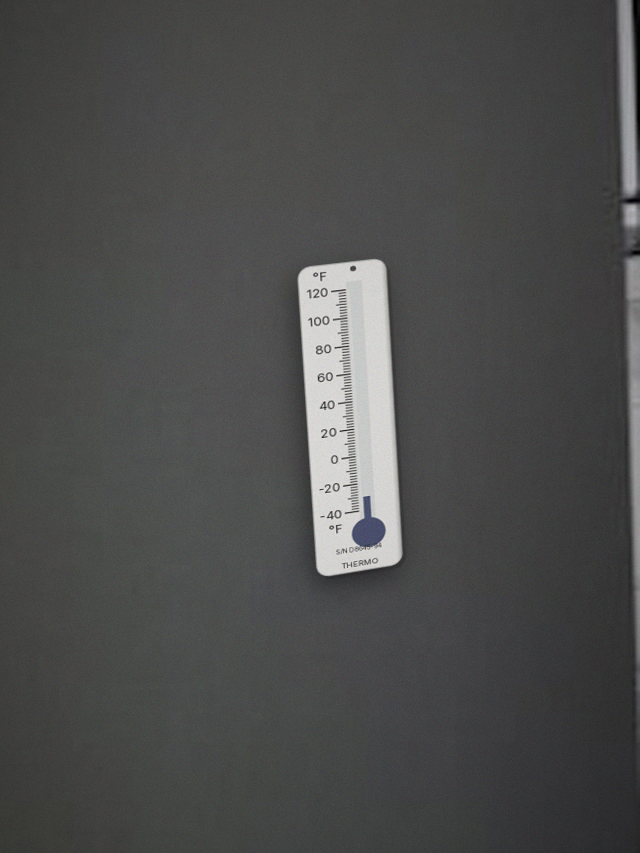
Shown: -30 (°F)
